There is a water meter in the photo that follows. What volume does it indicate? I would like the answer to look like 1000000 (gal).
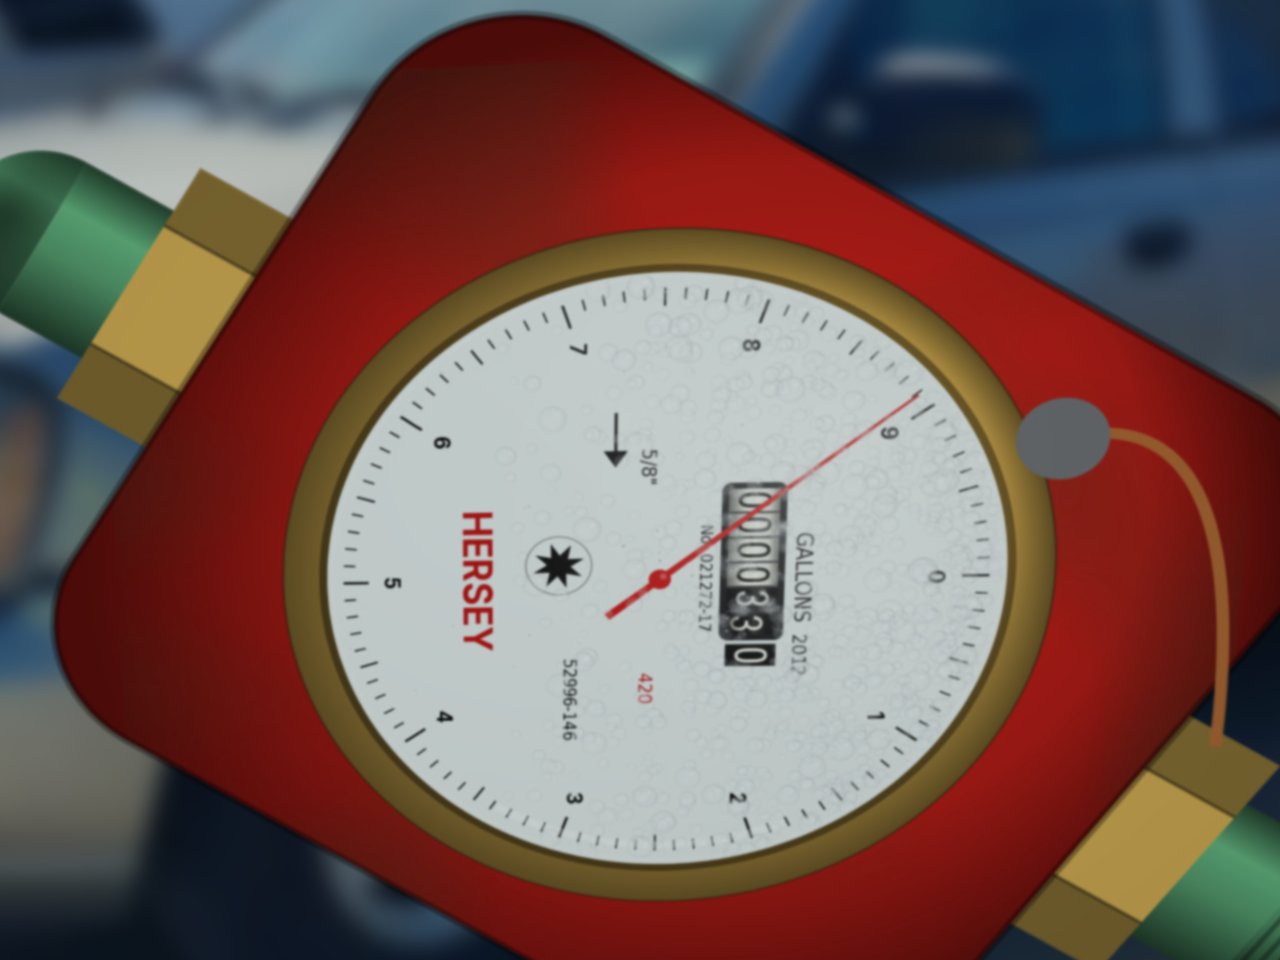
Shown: 328.9 (gal)
